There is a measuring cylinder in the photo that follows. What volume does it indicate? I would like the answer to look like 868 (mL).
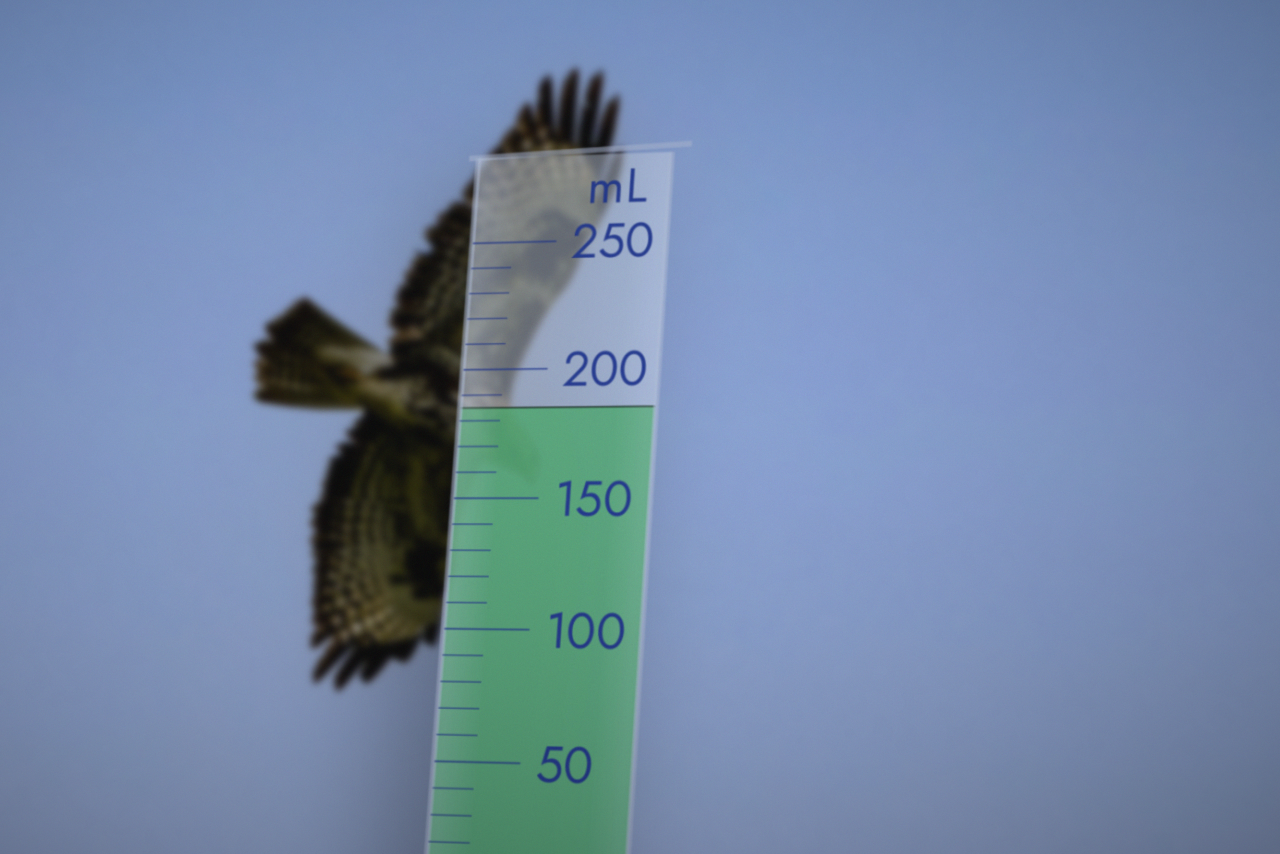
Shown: 185 (mL)
